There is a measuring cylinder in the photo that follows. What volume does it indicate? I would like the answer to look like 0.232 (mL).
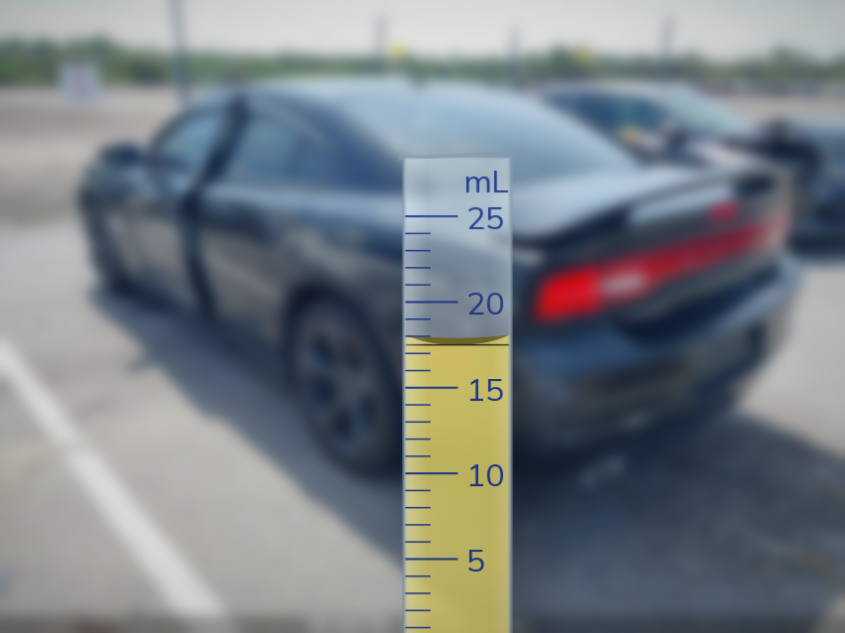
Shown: 17.5 (mL)
